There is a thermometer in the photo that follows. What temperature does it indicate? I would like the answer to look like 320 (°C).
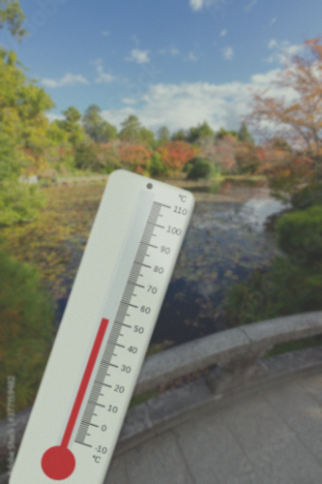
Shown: 50 (°C)
